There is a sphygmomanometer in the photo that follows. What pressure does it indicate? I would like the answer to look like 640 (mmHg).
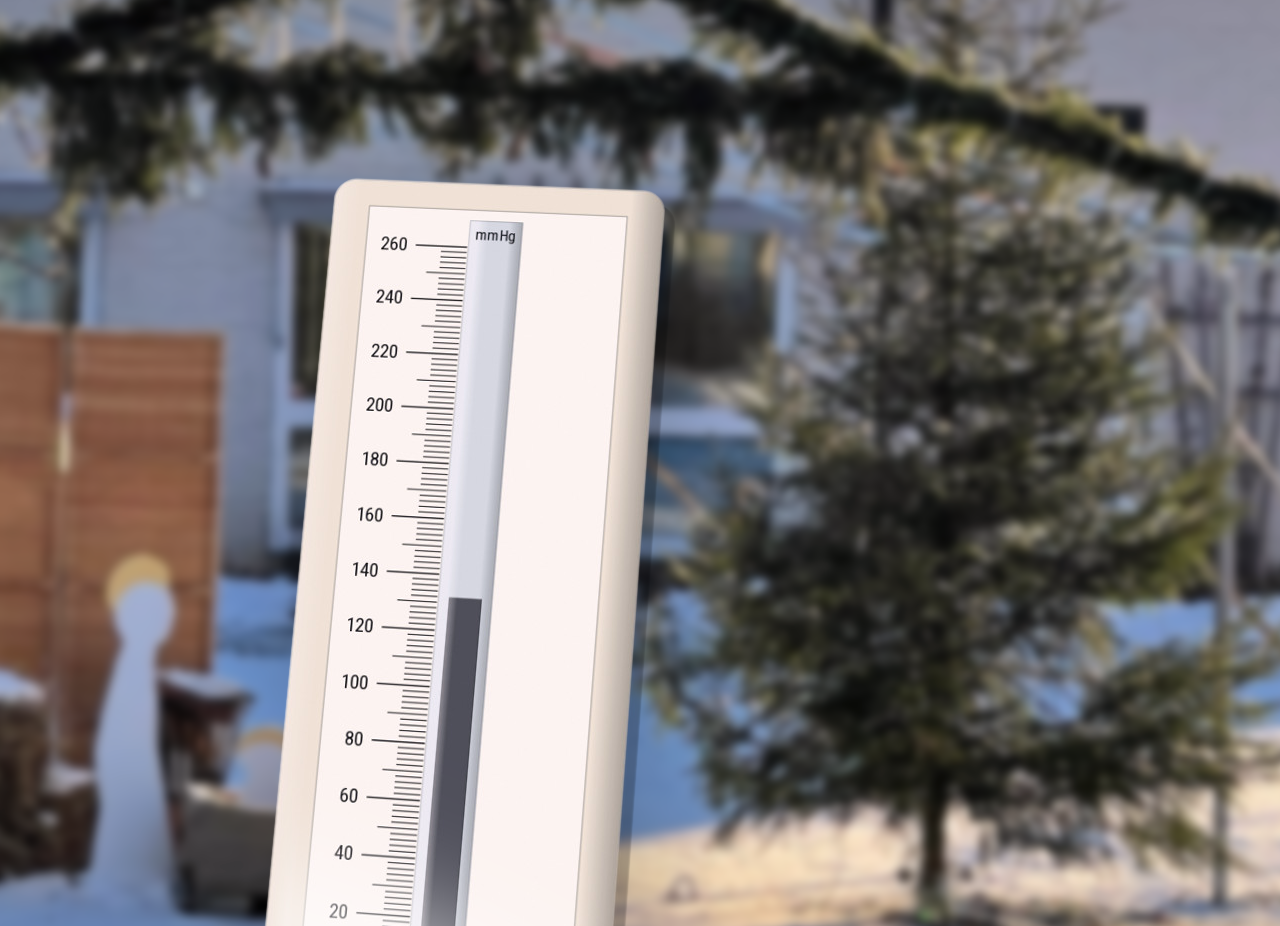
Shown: 132 (mmHg)
